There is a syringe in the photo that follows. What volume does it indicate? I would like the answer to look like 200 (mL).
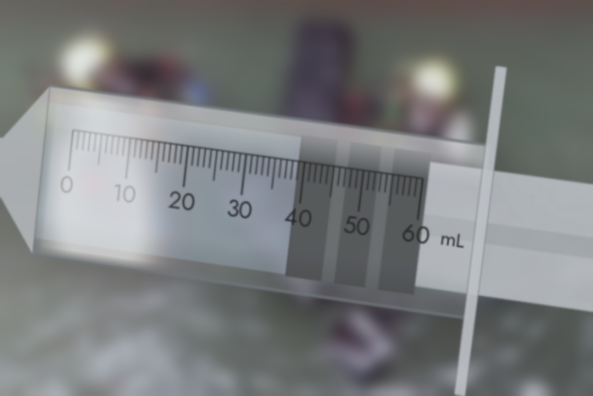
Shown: 39 (mL)
